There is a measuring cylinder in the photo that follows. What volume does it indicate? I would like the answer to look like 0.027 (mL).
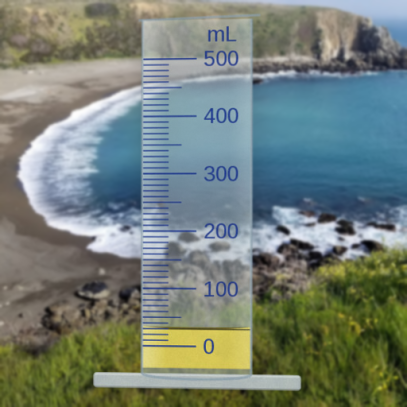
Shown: 30 (mL)
